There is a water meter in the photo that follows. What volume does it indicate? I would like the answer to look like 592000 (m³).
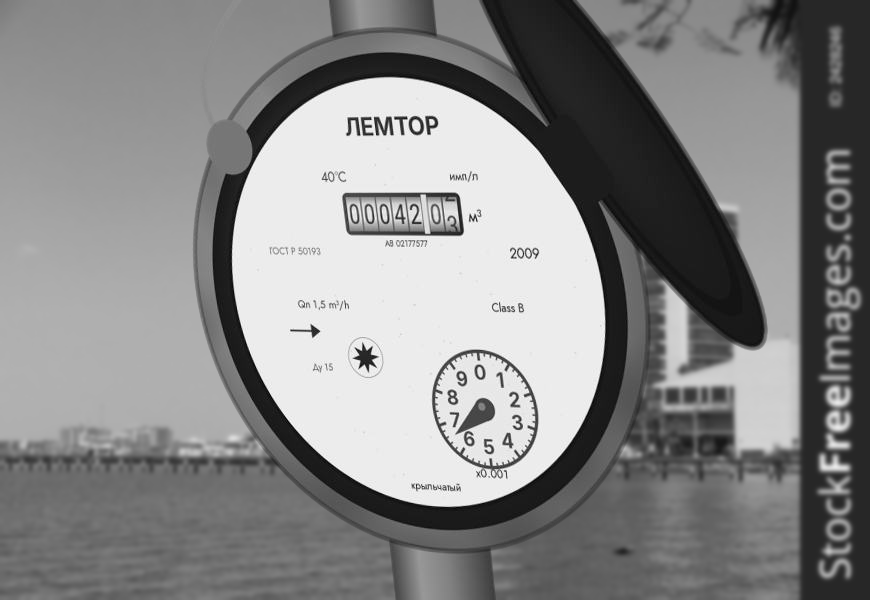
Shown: 42.026 (m³)
